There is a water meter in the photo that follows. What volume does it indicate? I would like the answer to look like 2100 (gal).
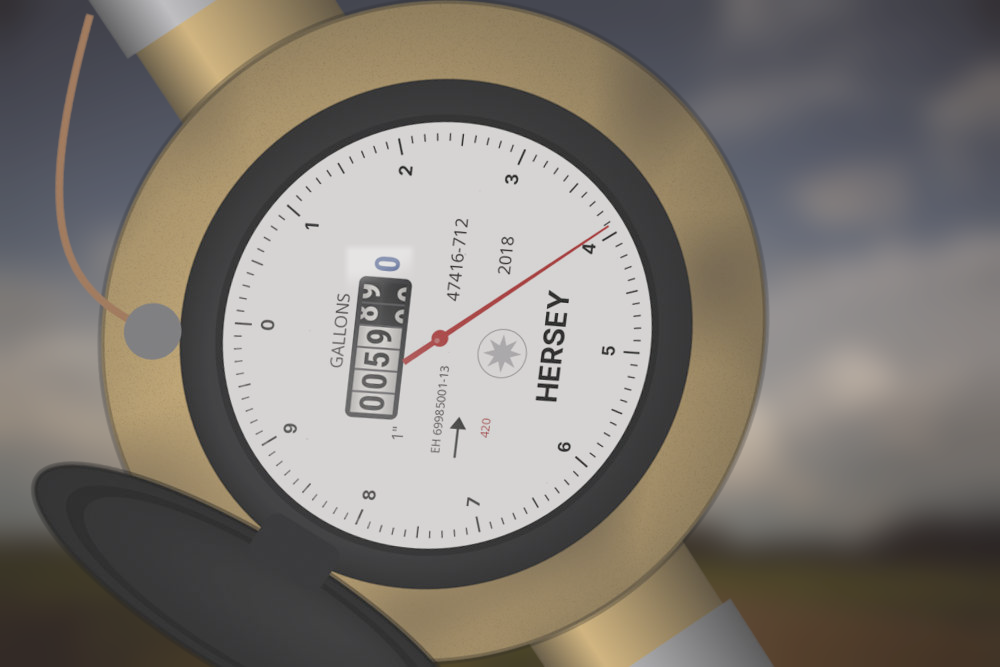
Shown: 59893.9 (gal)
